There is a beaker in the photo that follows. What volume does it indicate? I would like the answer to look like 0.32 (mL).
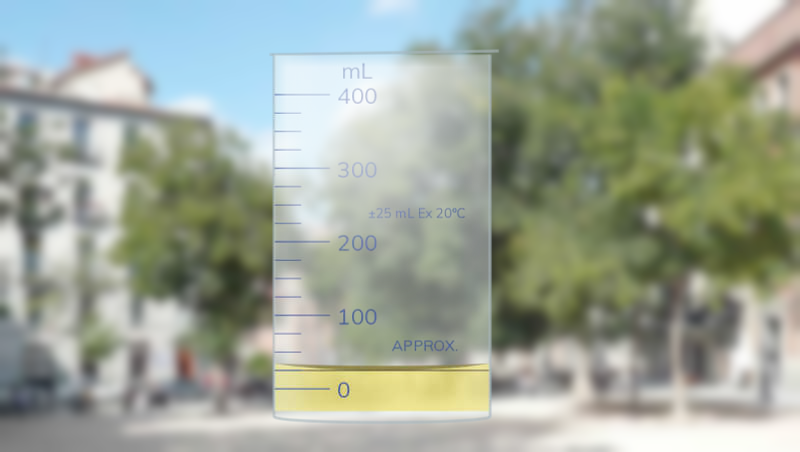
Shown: 25 (mL)
